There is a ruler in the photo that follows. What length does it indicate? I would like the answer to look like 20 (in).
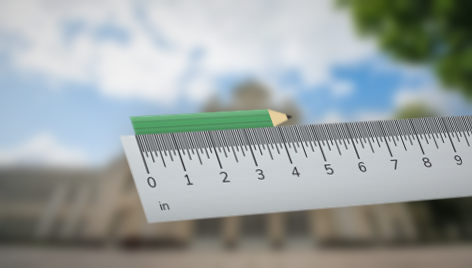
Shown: 4.5 (in)
